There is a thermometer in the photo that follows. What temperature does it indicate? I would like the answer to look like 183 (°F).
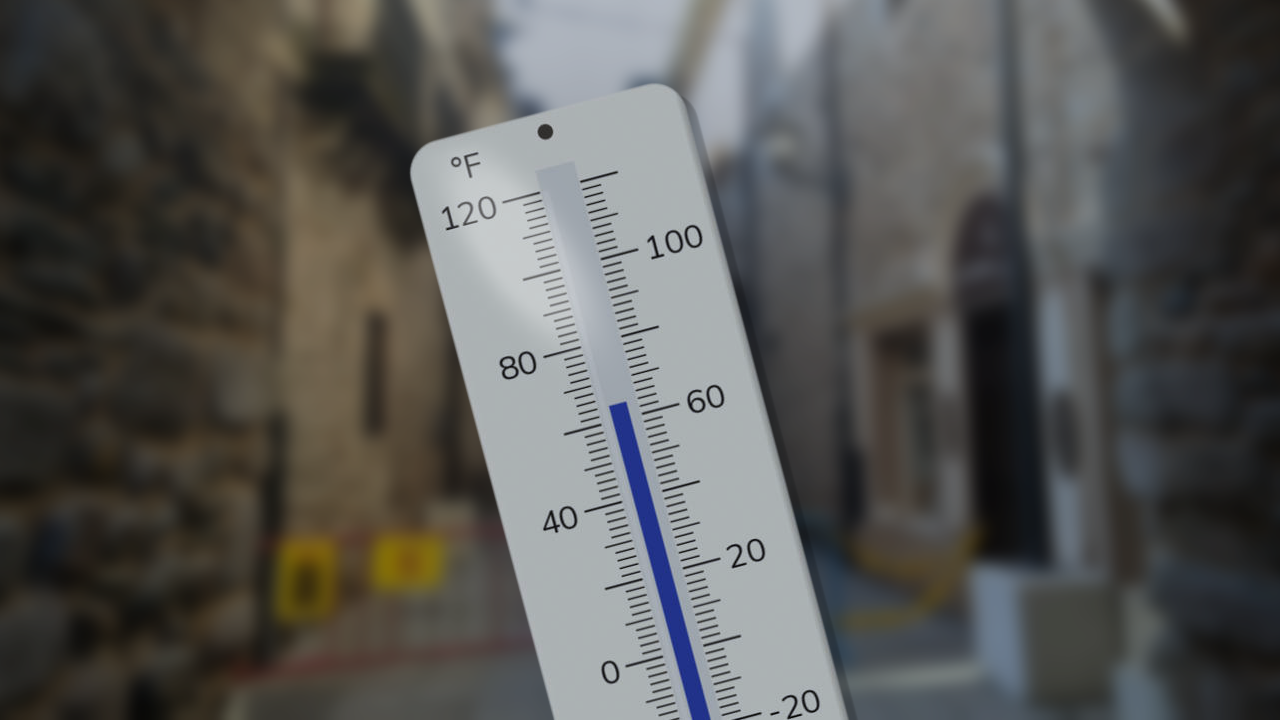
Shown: 64 (°F)
